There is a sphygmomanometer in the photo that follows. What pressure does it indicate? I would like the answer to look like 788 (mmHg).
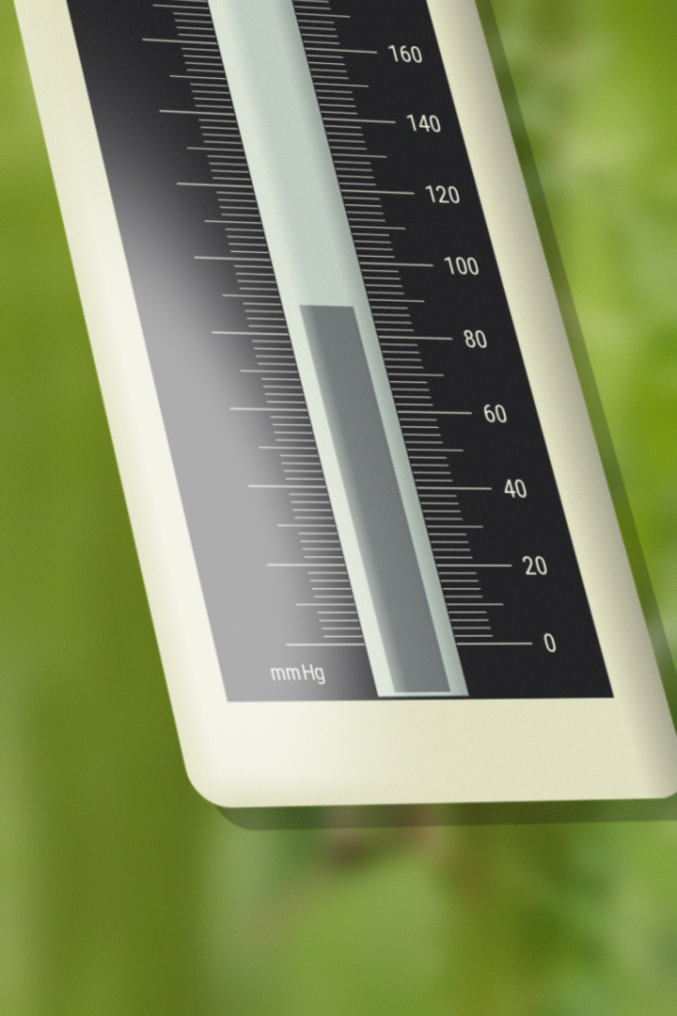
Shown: 88 (mmHg)
